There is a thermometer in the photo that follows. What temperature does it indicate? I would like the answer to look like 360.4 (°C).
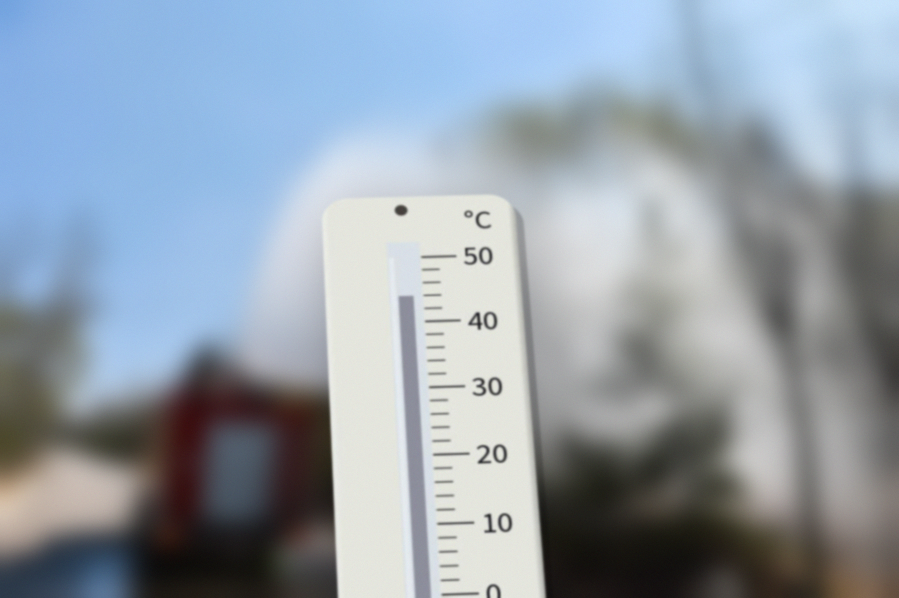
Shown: 44 (°C)
